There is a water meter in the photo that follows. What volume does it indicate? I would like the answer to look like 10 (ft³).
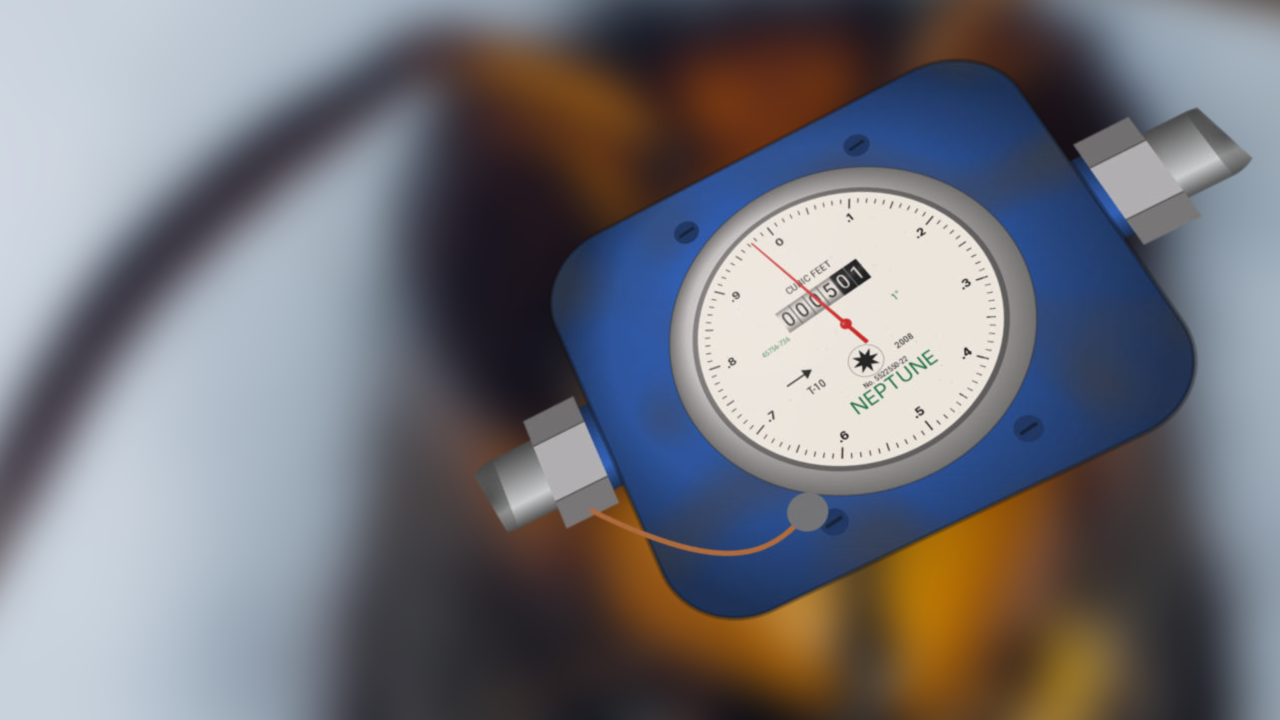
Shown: 500.97 (ft³)
